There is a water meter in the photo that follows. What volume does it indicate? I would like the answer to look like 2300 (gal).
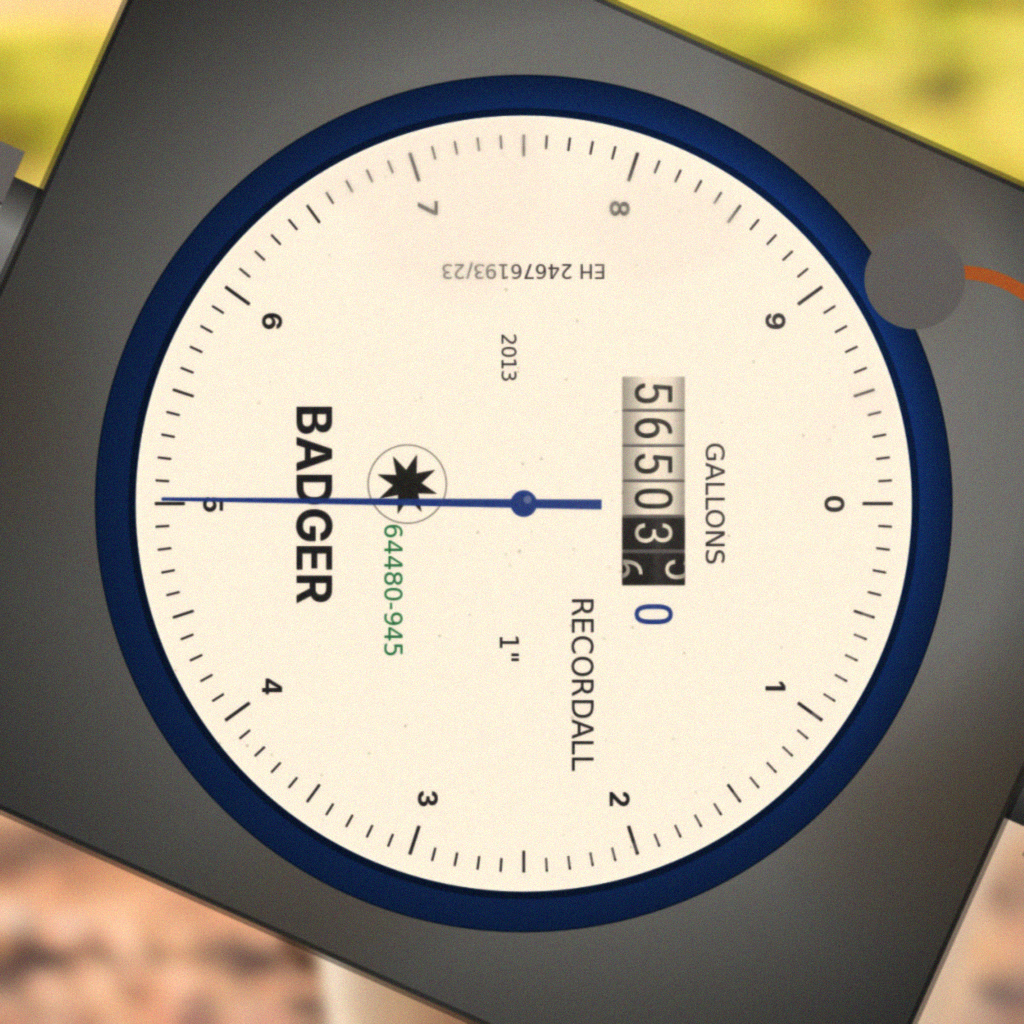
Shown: 5650355.0 (gal)
